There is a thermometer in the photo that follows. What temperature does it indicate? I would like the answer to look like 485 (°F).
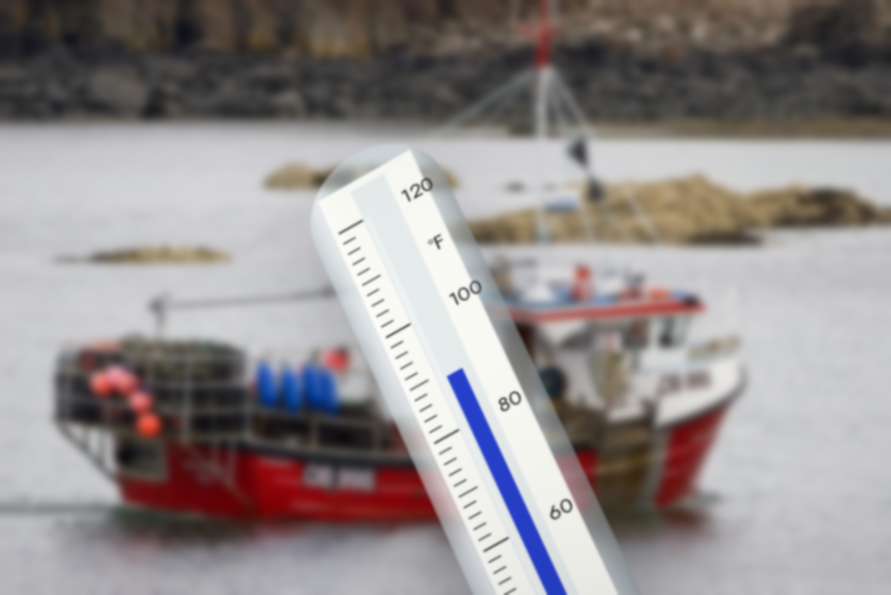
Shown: 89 (°F)
